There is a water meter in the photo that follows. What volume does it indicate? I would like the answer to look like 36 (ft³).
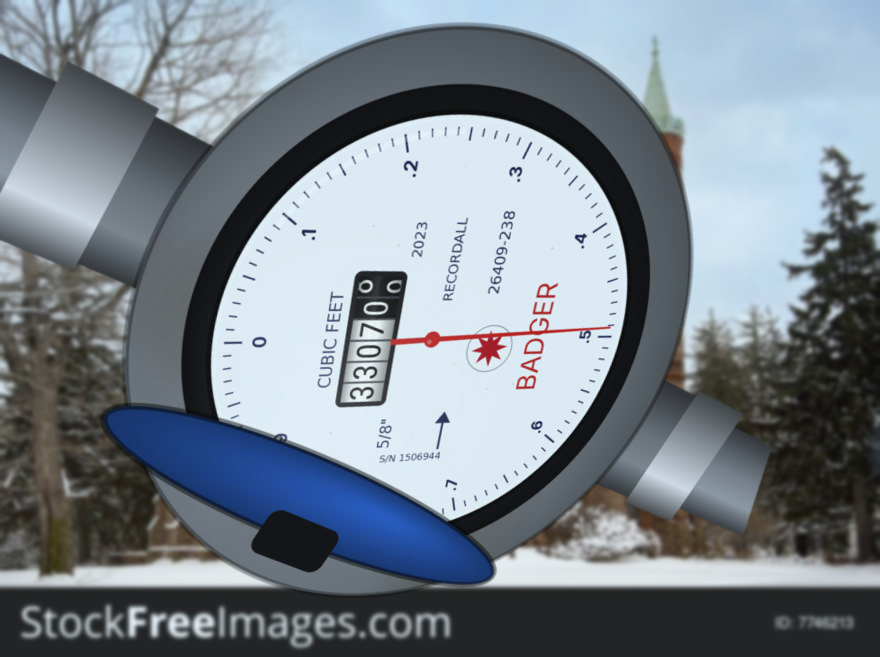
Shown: 330708.49 (ft³)
